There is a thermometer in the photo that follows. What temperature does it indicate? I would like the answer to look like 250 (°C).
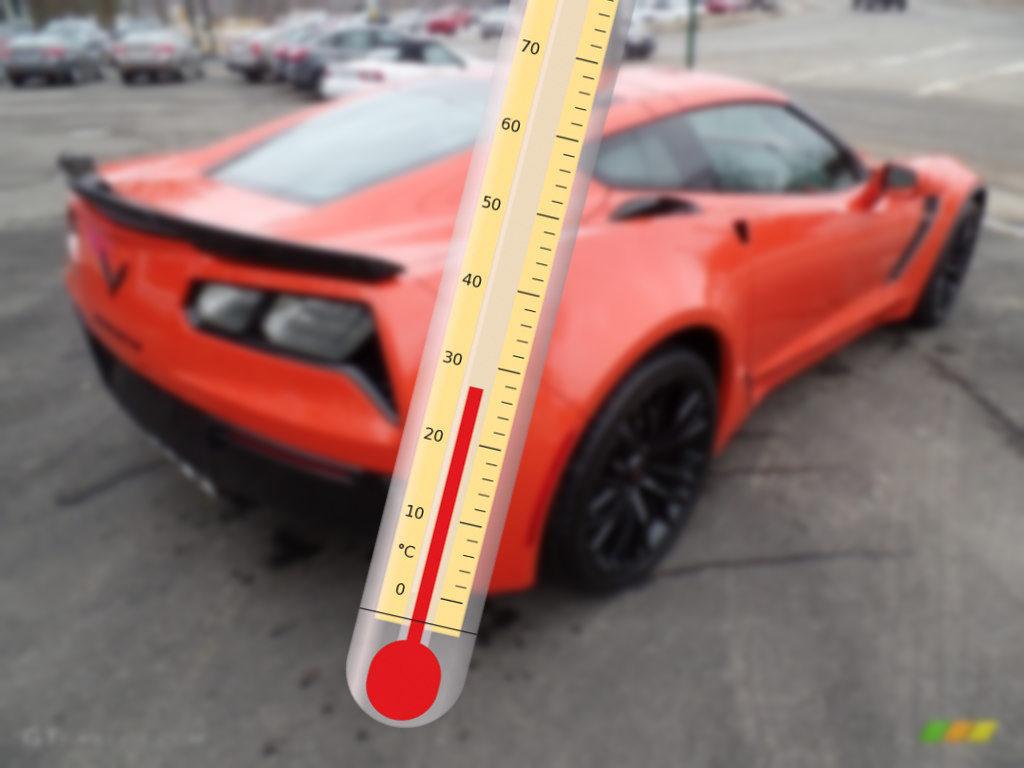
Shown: 27 (°C)
